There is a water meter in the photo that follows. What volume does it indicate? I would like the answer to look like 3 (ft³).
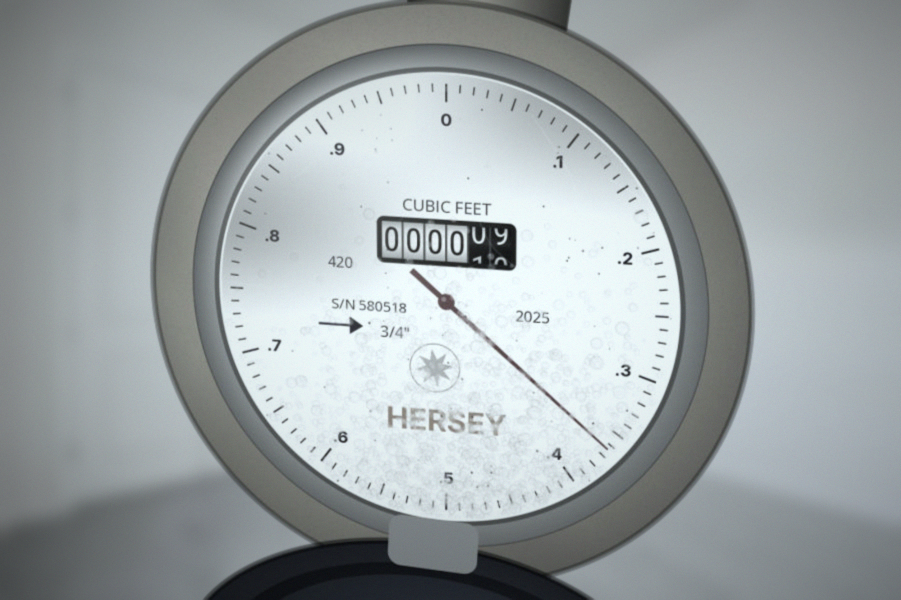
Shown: 9.36 (ft³)
